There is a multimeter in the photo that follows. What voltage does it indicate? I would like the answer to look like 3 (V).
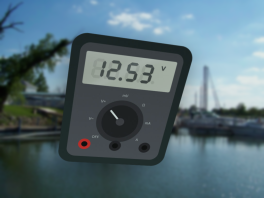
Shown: 12.53 (V)
